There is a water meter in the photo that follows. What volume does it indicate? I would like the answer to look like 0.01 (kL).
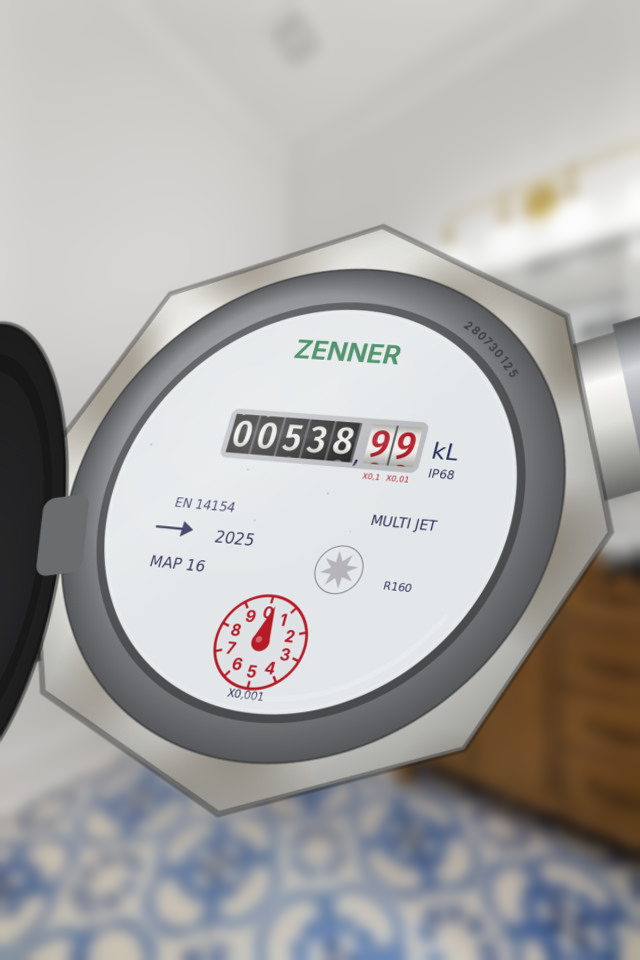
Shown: 538.990 (kL)
